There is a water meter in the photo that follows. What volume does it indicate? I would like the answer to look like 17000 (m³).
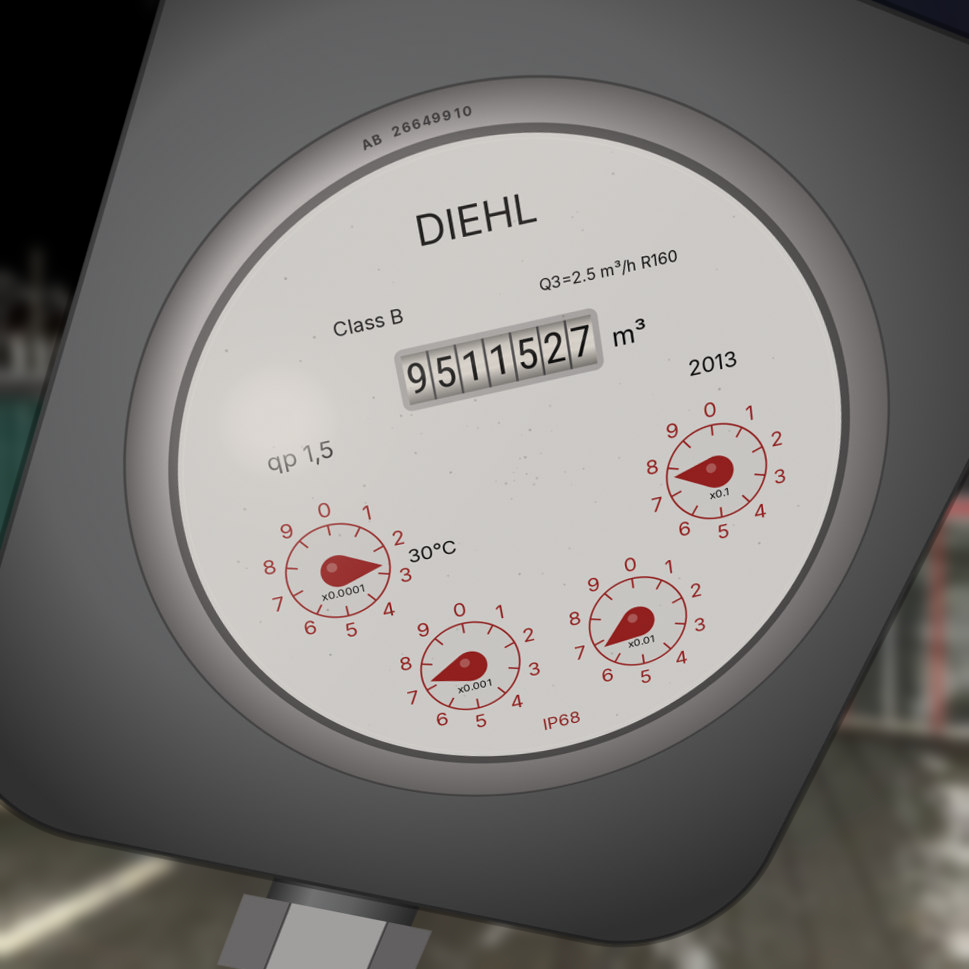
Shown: 9511527.7672 (m³)
